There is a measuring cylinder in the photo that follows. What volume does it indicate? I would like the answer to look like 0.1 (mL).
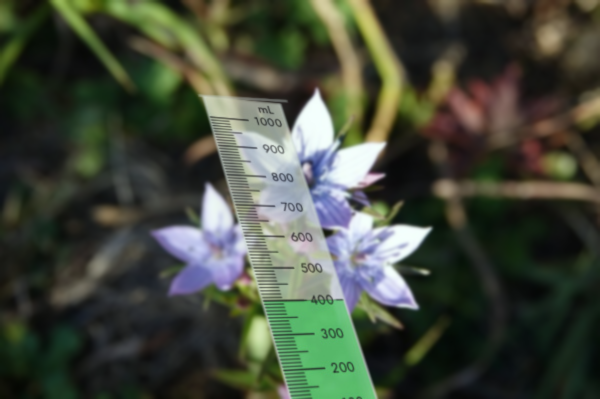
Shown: 400 (mL)
